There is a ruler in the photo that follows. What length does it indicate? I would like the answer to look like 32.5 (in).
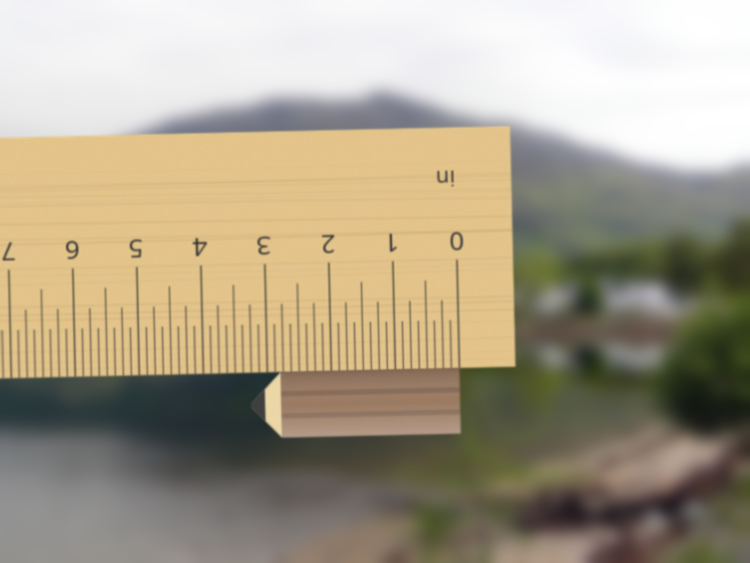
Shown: 3.25 (in)
